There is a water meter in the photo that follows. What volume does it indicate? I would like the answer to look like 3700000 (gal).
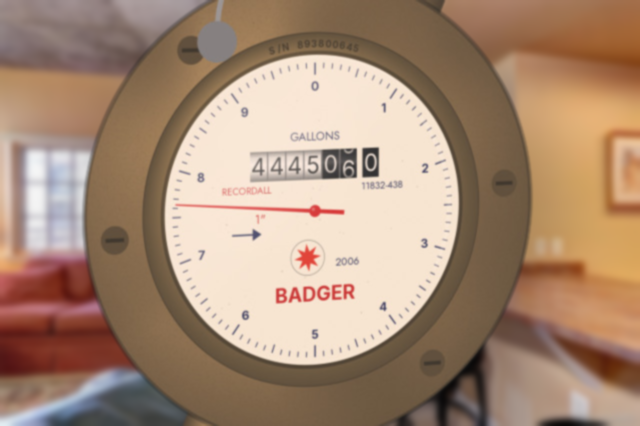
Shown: 4445057.6 (gal)
